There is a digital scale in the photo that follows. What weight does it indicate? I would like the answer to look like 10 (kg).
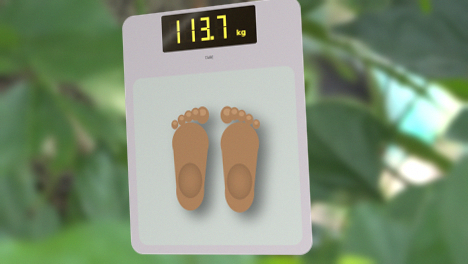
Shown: 113.7 (kg)
